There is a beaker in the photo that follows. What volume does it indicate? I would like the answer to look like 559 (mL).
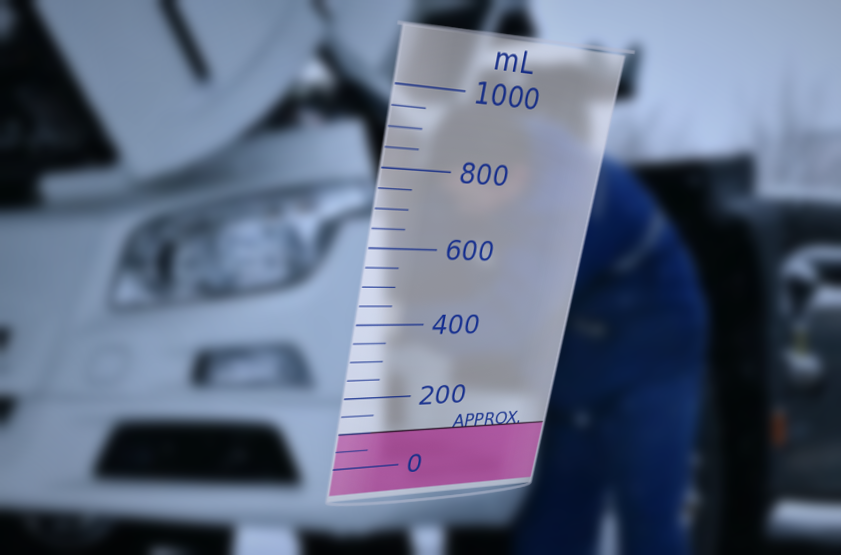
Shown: 100 (mL)
